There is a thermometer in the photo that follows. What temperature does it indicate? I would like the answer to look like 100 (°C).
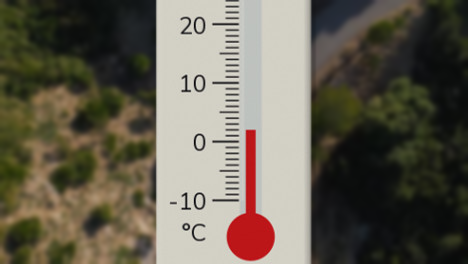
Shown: 2 (°C)
